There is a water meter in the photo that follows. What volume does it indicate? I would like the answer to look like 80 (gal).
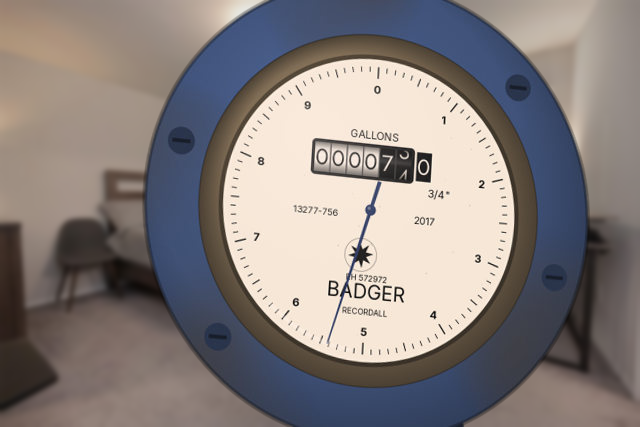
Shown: 735.4 (gal)
